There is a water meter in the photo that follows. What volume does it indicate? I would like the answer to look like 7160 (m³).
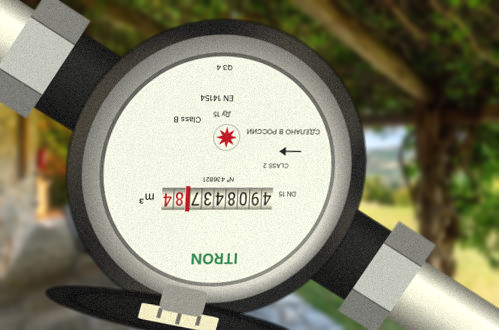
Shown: 4908437.84 (m³)
